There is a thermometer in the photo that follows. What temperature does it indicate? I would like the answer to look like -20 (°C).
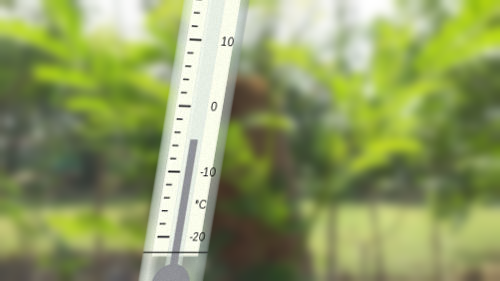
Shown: -5 (°C)
